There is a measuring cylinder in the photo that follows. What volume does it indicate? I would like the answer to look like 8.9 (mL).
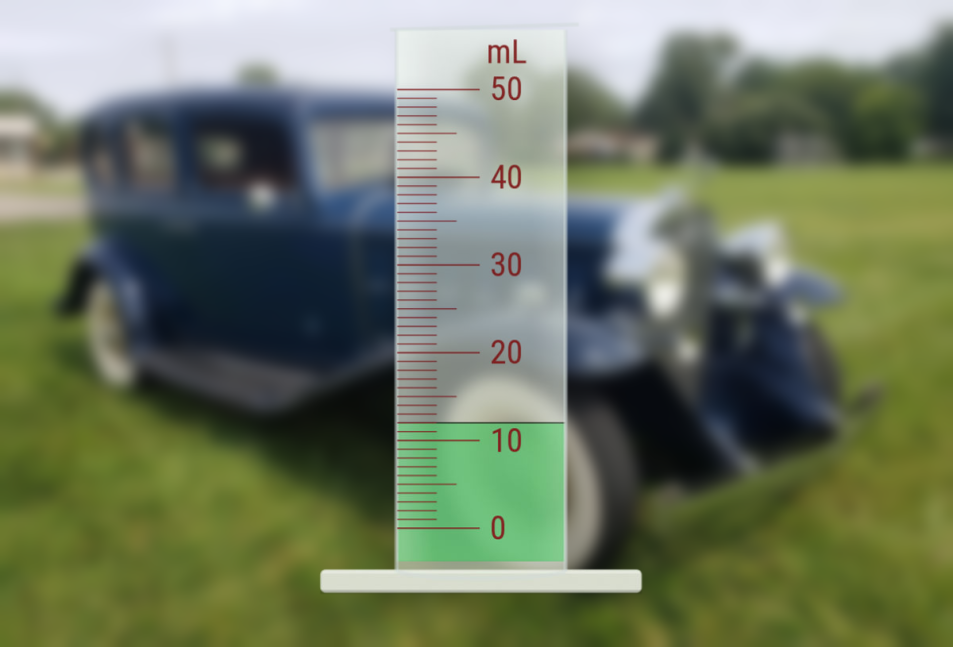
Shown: 12 (mL)
